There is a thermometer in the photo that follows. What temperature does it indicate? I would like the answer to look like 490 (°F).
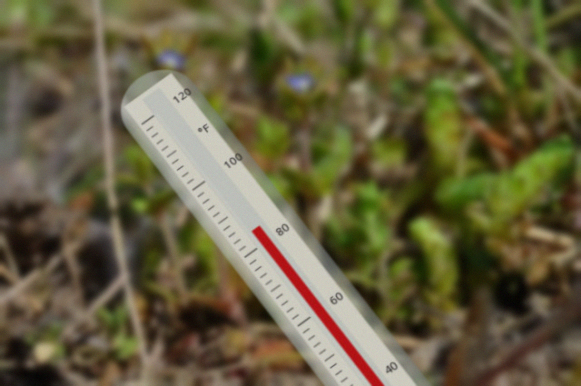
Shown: 84 (°F)
